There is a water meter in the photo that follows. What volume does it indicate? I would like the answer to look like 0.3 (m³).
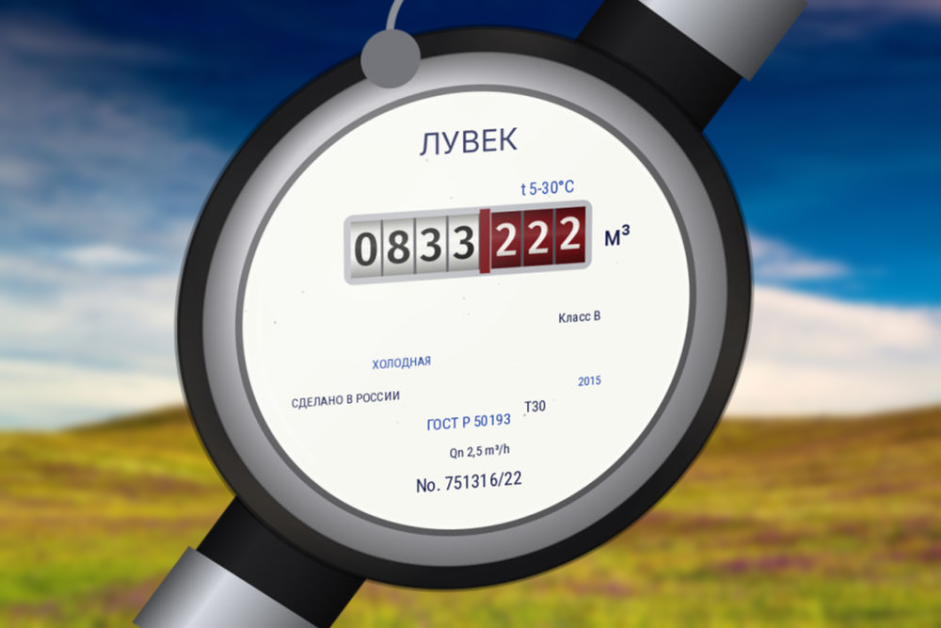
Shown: 833.222 (m³)
